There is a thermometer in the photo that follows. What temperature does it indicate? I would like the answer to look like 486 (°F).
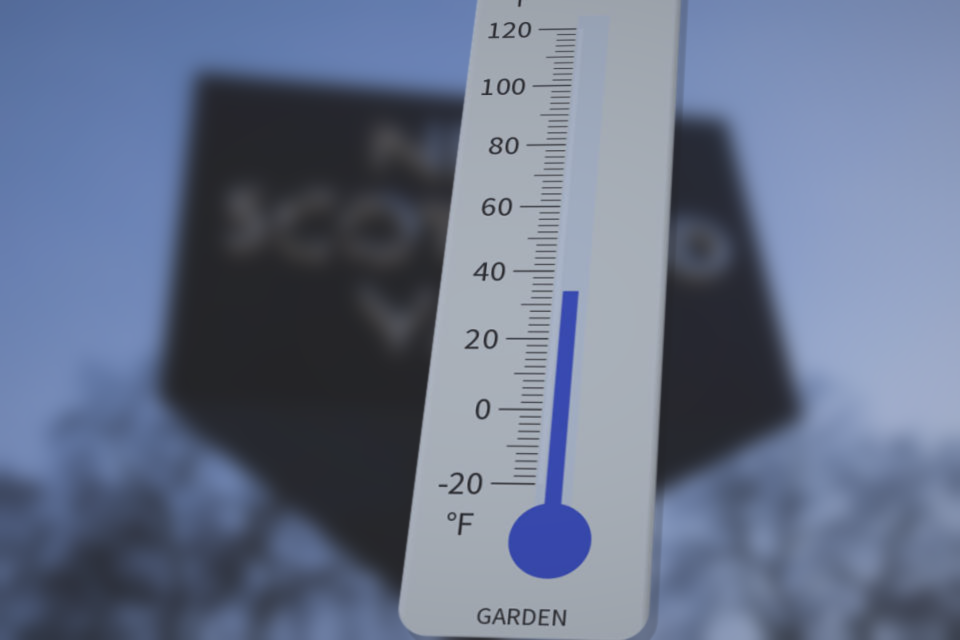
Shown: 34 (°F)
